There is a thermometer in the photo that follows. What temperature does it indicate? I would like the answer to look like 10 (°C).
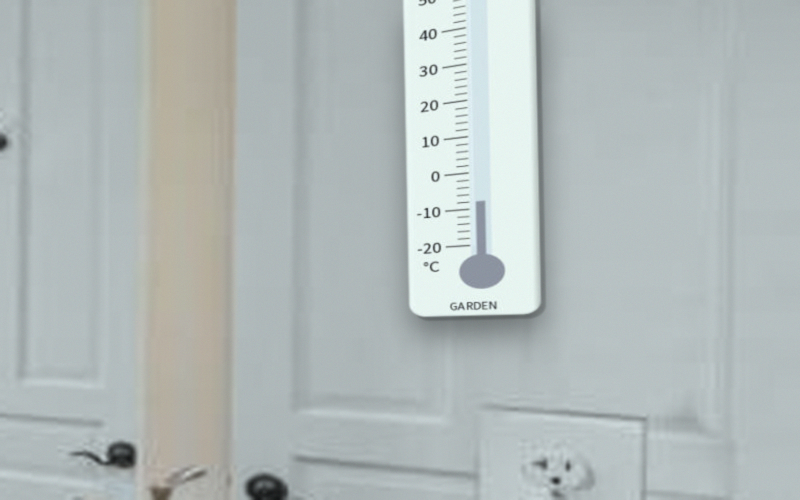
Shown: -8 (°C)
